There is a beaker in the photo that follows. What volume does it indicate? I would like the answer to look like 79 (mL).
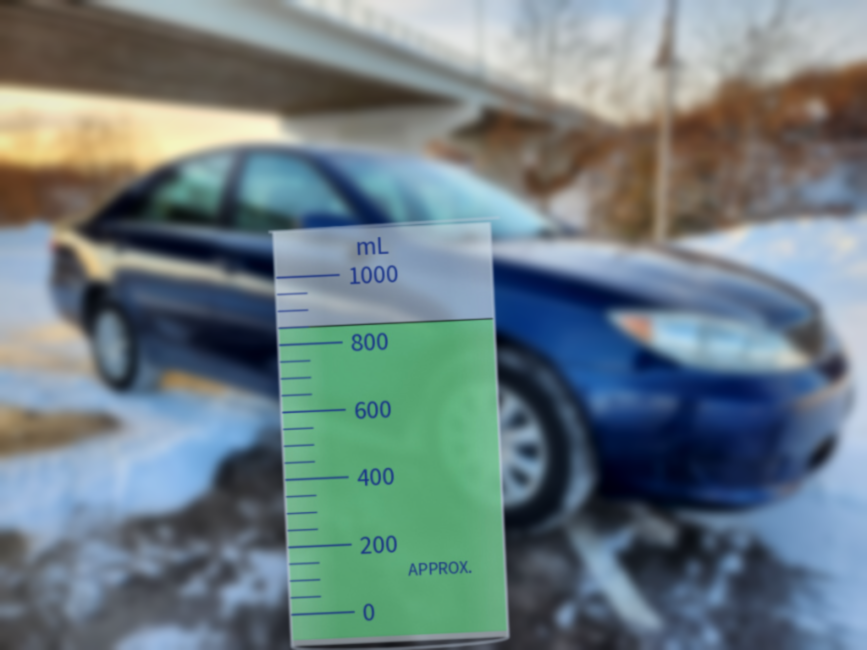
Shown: 850 (mL)
